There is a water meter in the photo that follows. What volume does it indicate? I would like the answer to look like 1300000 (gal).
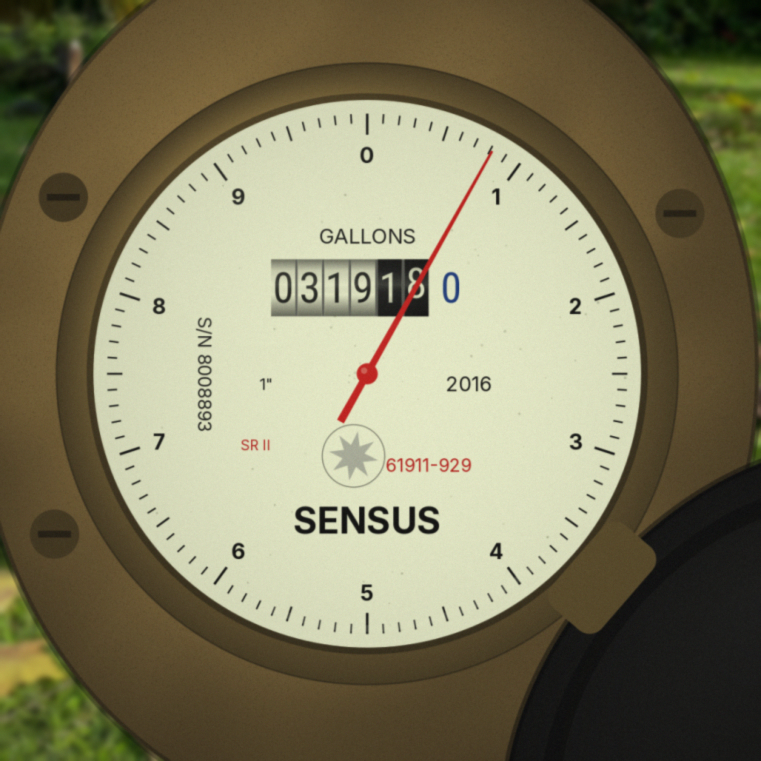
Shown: 319180.8 (gal)
